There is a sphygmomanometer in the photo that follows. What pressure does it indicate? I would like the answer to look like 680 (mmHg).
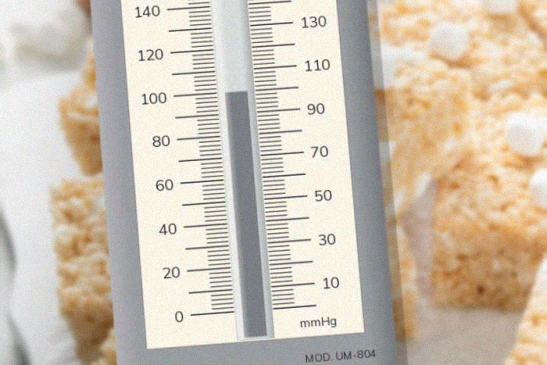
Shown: 100 (mmHg)
